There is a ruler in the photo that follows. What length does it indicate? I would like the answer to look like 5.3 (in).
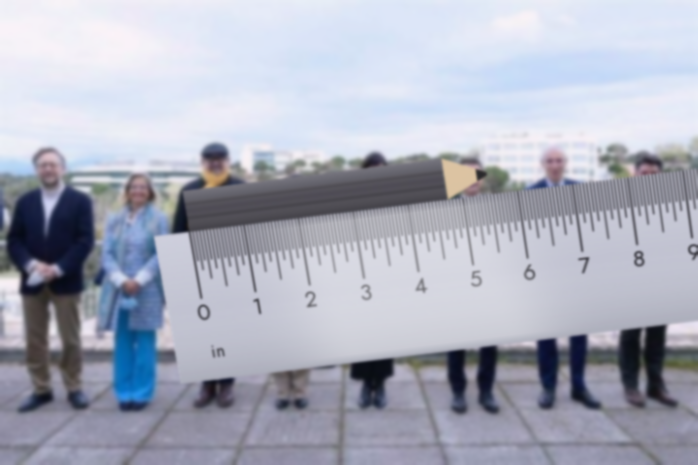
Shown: 5.5 (in)
